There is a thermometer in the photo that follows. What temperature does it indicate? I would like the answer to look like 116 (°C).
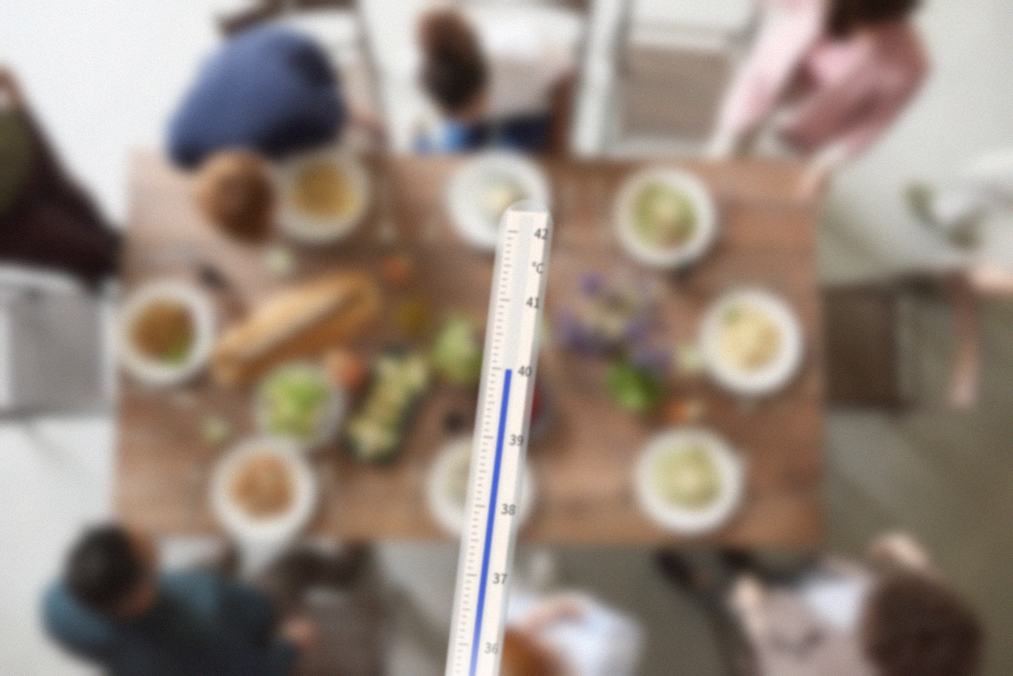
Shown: 40 (°C)
